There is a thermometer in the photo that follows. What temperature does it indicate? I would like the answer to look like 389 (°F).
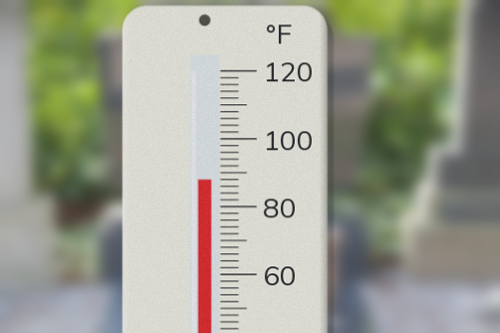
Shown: 88 (°F)
